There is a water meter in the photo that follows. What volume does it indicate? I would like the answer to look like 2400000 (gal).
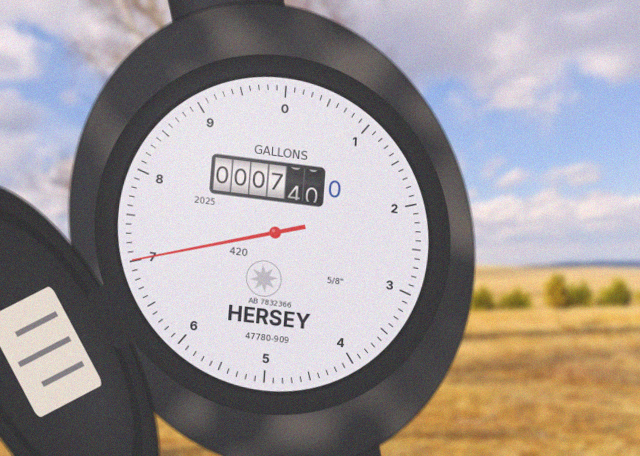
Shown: 7397.0 (gal)
